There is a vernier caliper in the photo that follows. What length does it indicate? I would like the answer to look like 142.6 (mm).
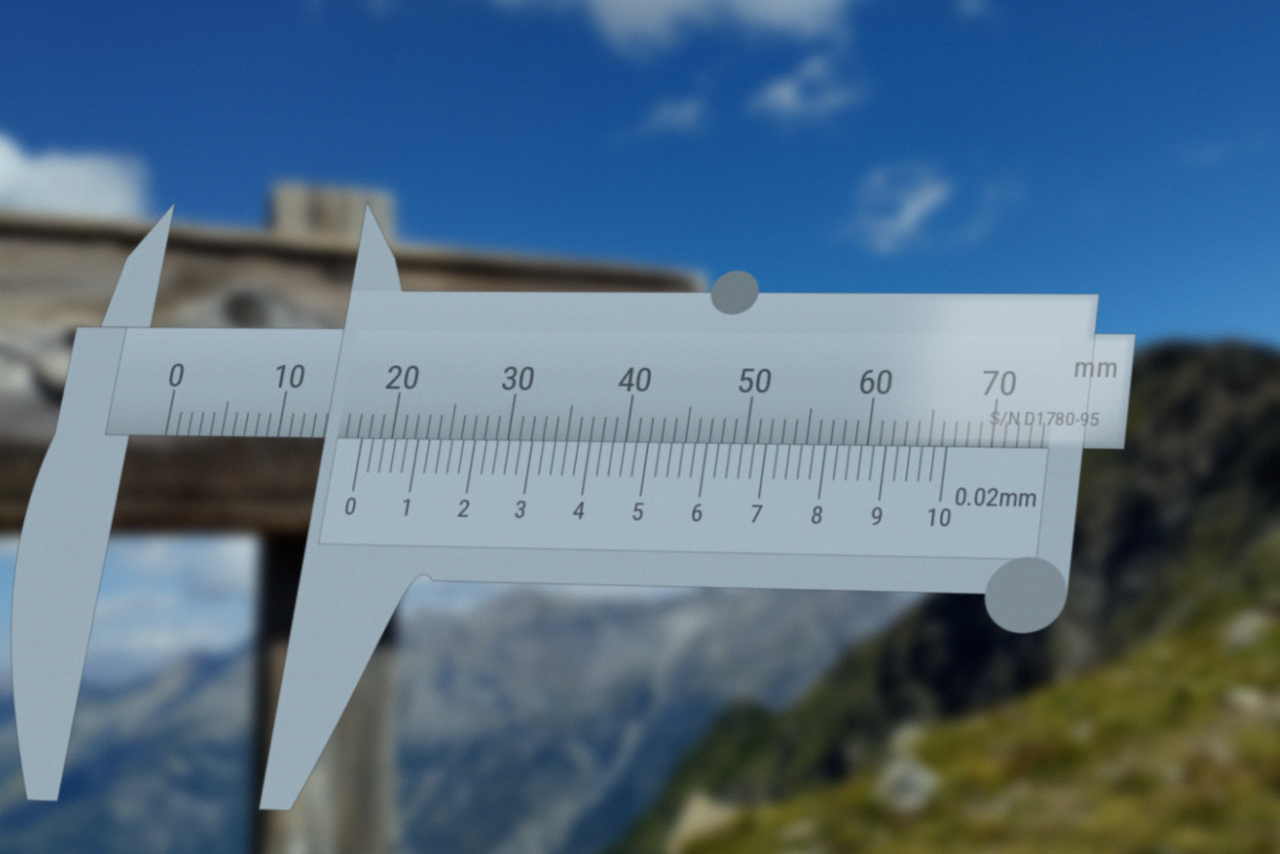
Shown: 17.4 (mm)
